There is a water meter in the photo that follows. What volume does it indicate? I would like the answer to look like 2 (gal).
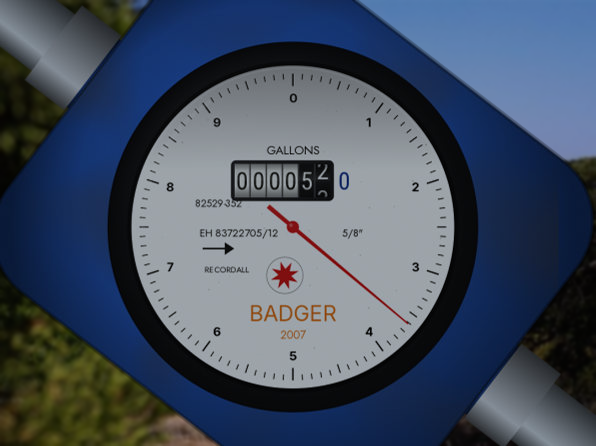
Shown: 523.6 (gal)
